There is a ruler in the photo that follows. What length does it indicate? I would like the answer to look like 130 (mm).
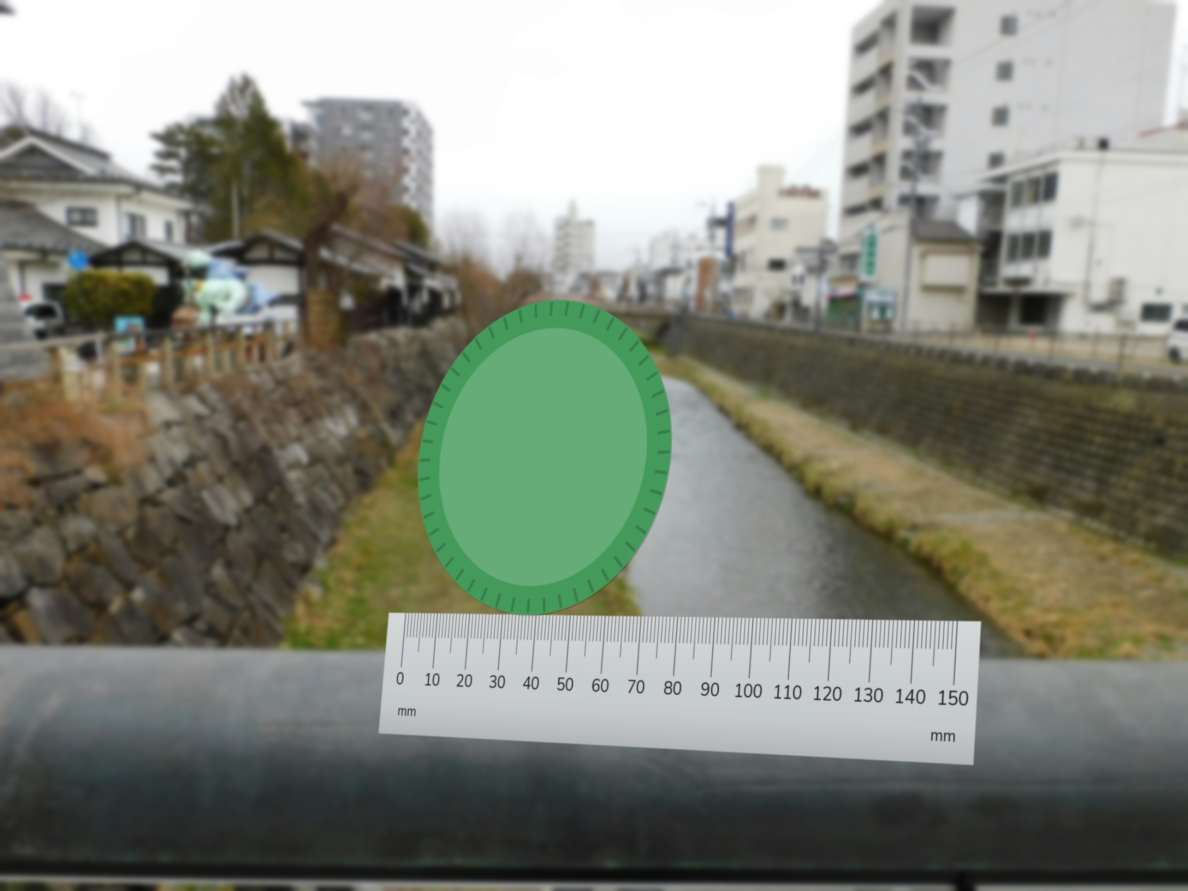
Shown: 75 (mm)
